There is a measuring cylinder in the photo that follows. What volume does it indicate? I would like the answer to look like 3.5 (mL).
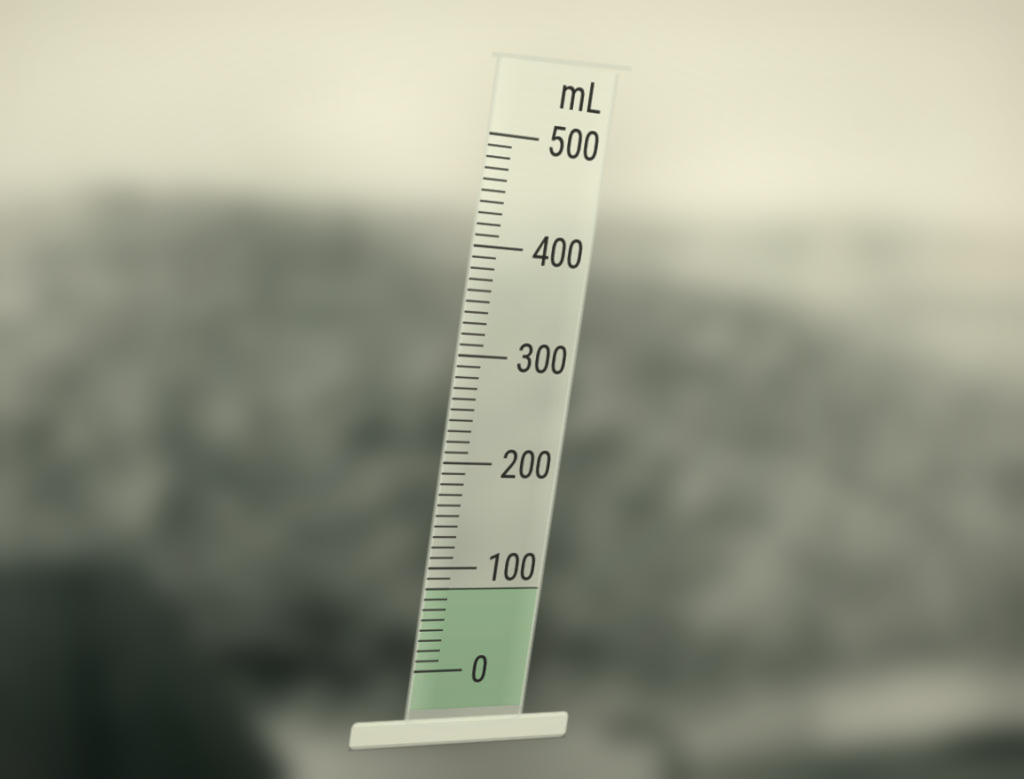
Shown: 80 (mL)
